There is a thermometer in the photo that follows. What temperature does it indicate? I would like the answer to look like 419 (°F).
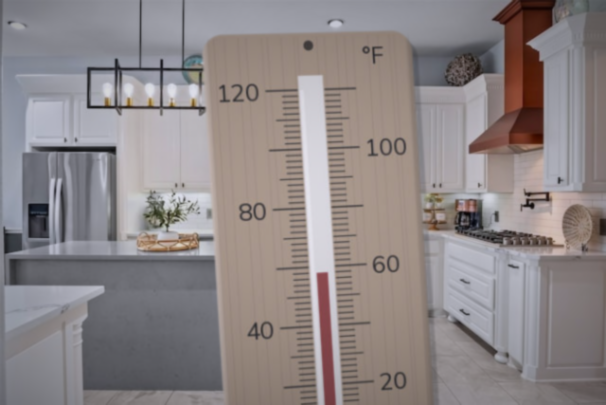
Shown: 58 (°F)
